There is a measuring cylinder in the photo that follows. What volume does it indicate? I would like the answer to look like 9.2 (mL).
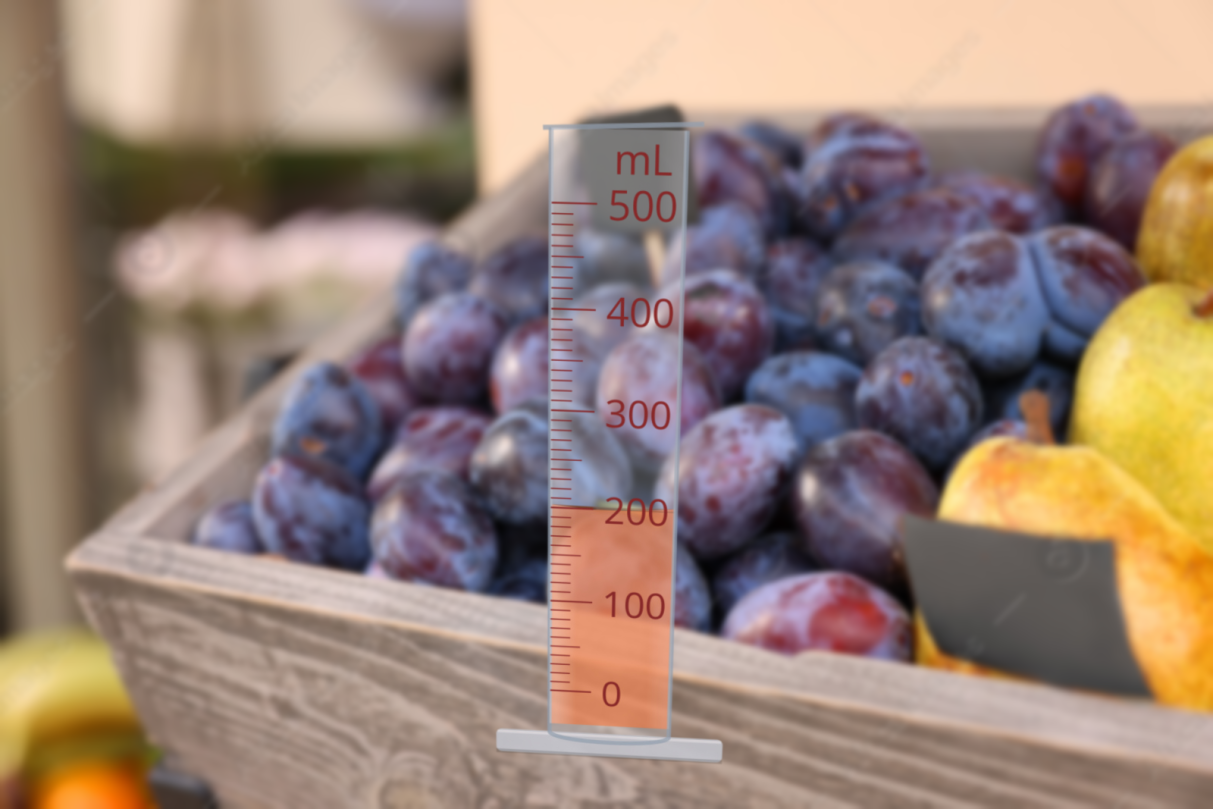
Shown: 200 (mL)
